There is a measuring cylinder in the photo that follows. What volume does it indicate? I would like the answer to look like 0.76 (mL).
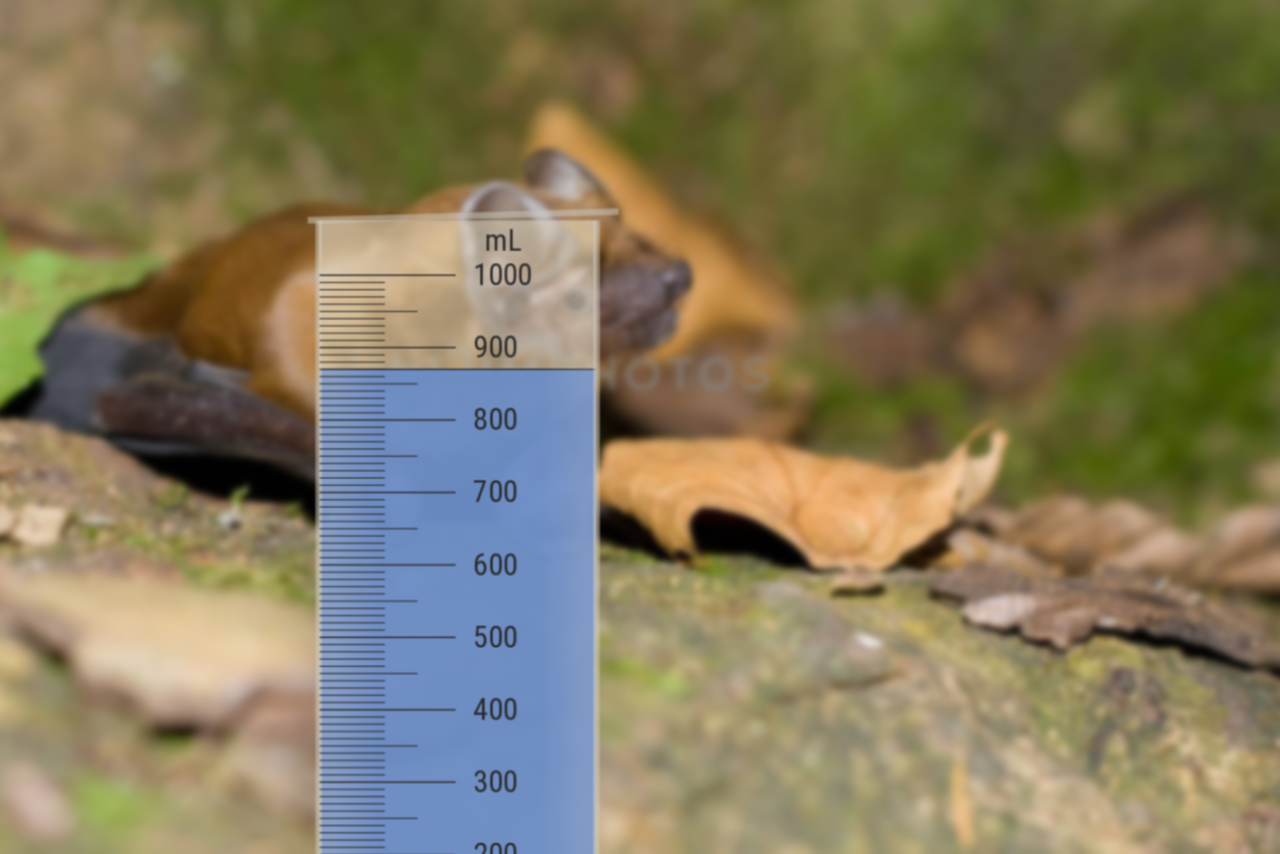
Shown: 870 (mL)
